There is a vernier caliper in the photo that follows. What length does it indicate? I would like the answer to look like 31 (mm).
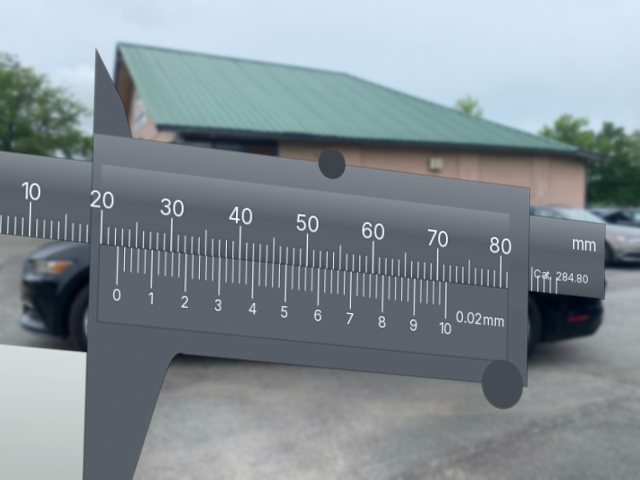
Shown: 22.4 (mm)
